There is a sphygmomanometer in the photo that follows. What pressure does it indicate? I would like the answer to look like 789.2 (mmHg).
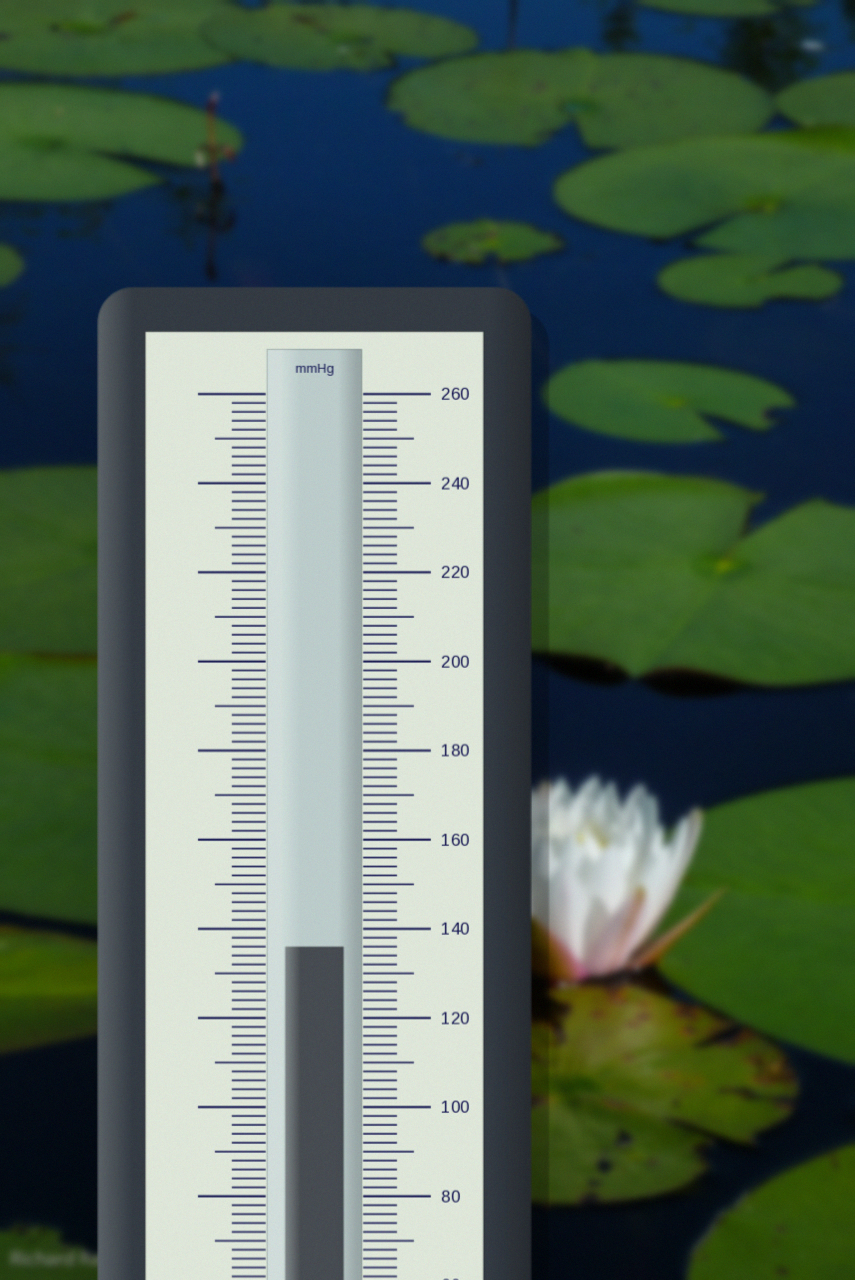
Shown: 136 (mmHg)
